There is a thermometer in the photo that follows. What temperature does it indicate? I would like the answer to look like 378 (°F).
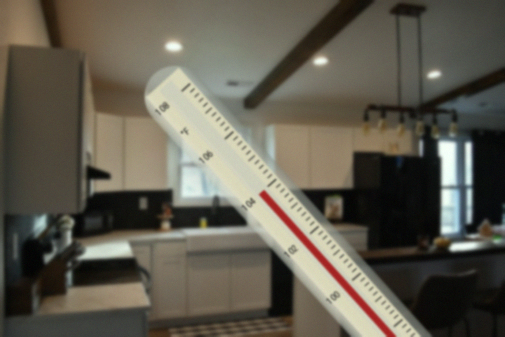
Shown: 104 (°F)
